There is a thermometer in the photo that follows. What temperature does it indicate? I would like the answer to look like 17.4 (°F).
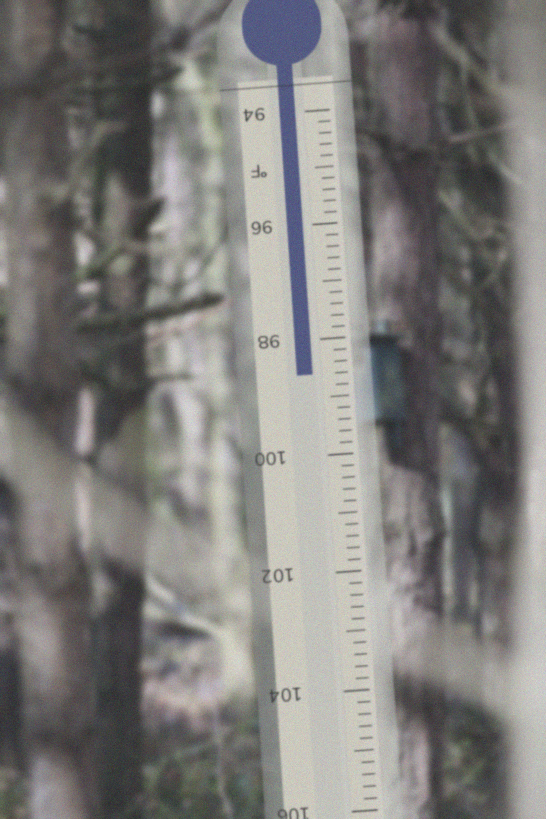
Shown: 98.6 (°F)
